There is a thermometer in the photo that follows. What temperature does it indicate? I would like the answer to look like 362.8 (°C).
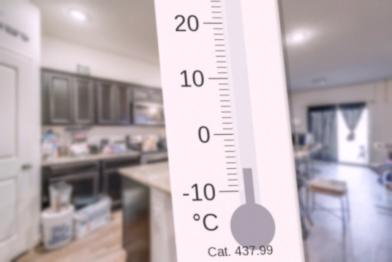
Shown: -6 (°C)
